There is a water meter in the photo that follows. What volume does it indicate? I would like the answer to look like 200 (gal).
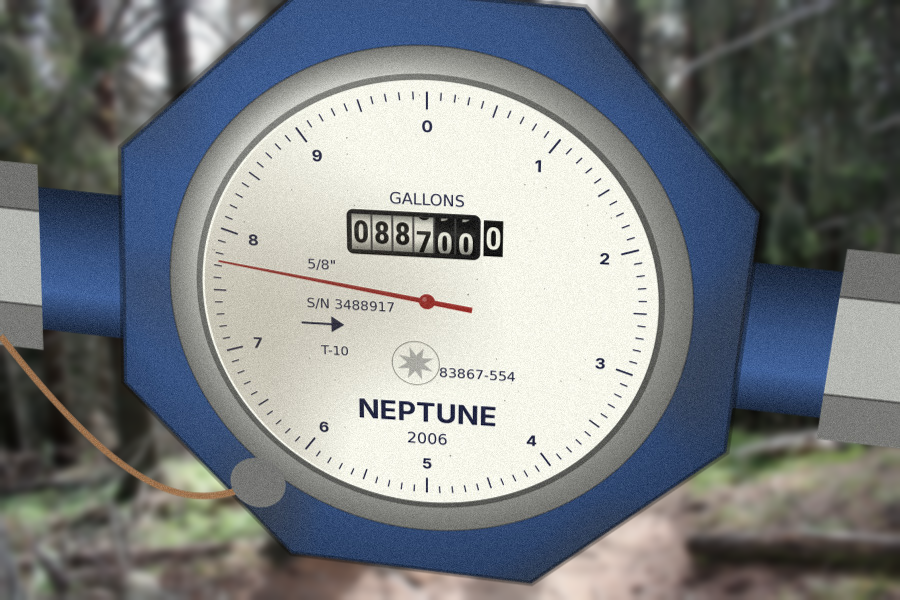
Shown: 886997.7 (gal)
